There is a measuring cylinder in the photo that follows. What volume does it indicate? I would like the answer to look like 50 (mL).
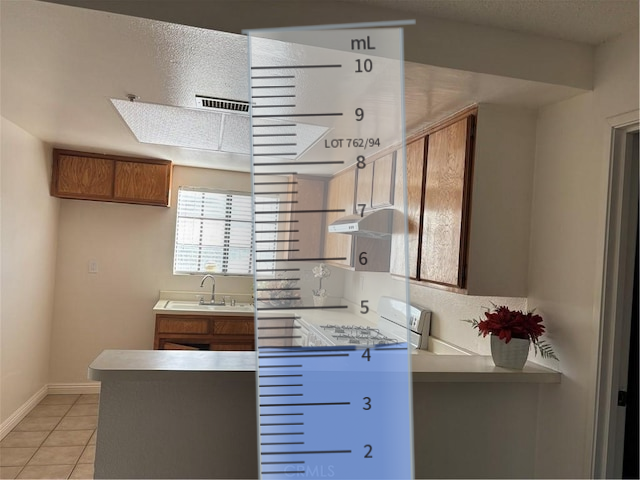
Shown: 4.1 (mL)
